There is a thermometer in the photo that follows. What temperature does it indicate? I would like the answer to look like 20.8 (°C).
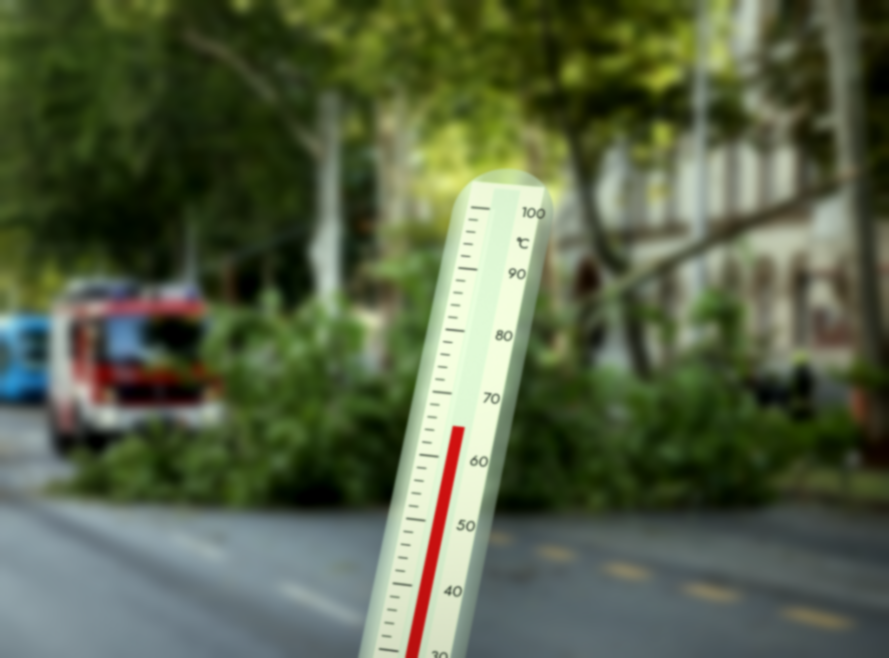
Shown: 65 (°C)
